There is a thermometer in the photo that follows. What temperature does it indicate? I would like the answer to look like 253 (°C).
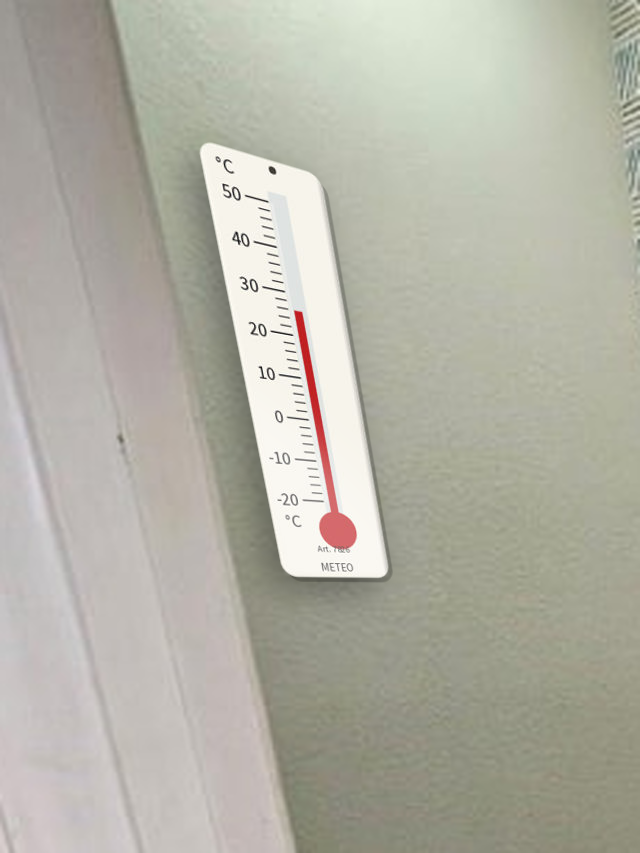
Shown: 26 (°C)
